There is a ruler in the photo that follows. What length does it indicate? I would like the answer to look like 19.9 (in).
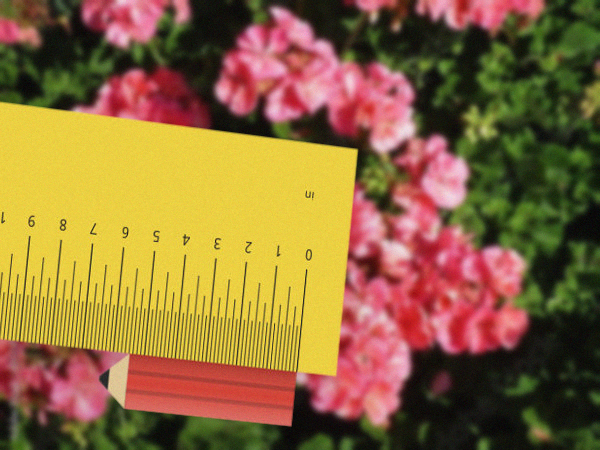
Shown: 6.375 (in)
